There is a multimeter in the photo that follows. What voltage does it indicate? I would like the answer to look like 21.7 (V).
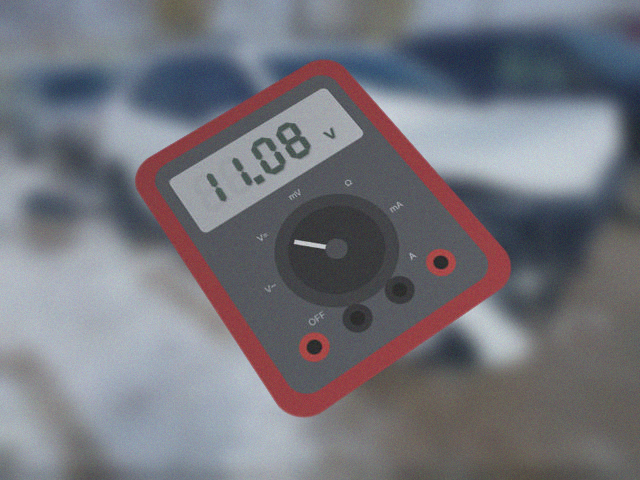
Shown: 11.08 (V)
